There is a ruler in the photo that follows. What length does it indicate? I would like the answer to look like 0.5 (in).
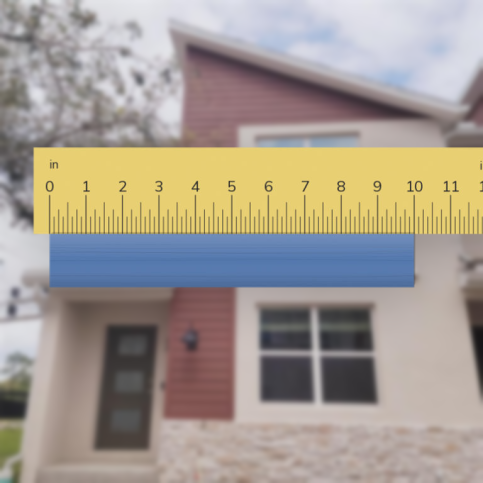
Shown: 10 (in)
